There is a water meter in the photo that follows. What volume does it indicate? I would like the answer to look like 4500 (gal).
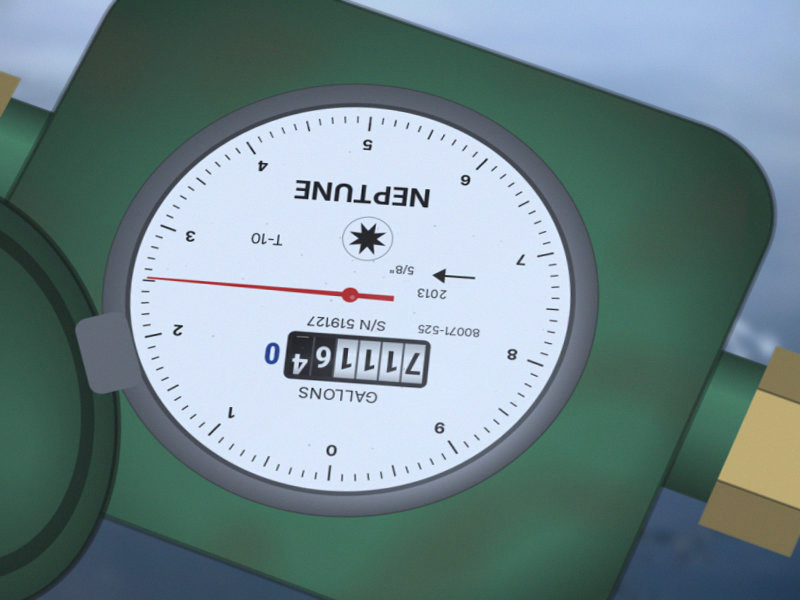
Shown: 7111642.5 (gal)
